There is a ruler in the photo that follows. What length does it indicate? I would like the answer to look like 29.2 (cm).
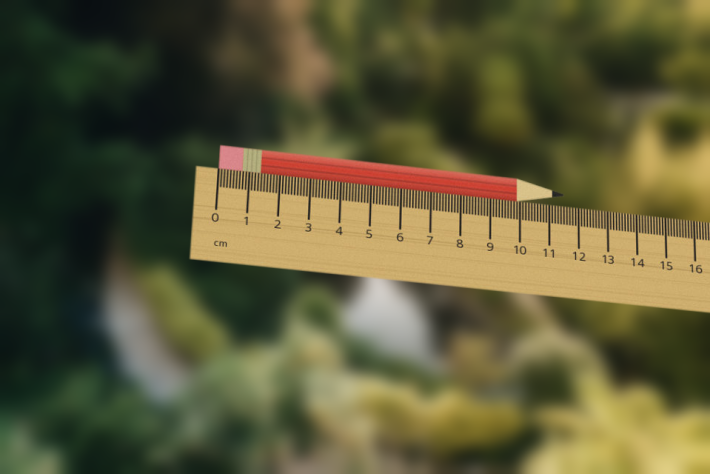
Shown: 11.5 (cm)
